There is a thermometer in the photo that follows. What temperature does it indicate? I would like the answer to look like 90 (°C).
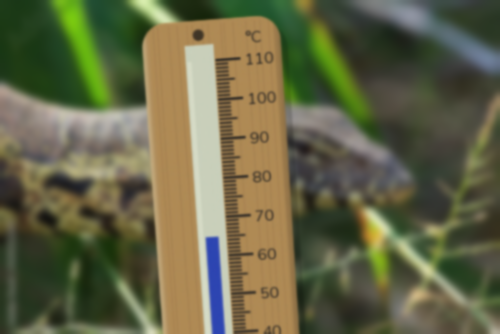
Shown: 65 (°C)
